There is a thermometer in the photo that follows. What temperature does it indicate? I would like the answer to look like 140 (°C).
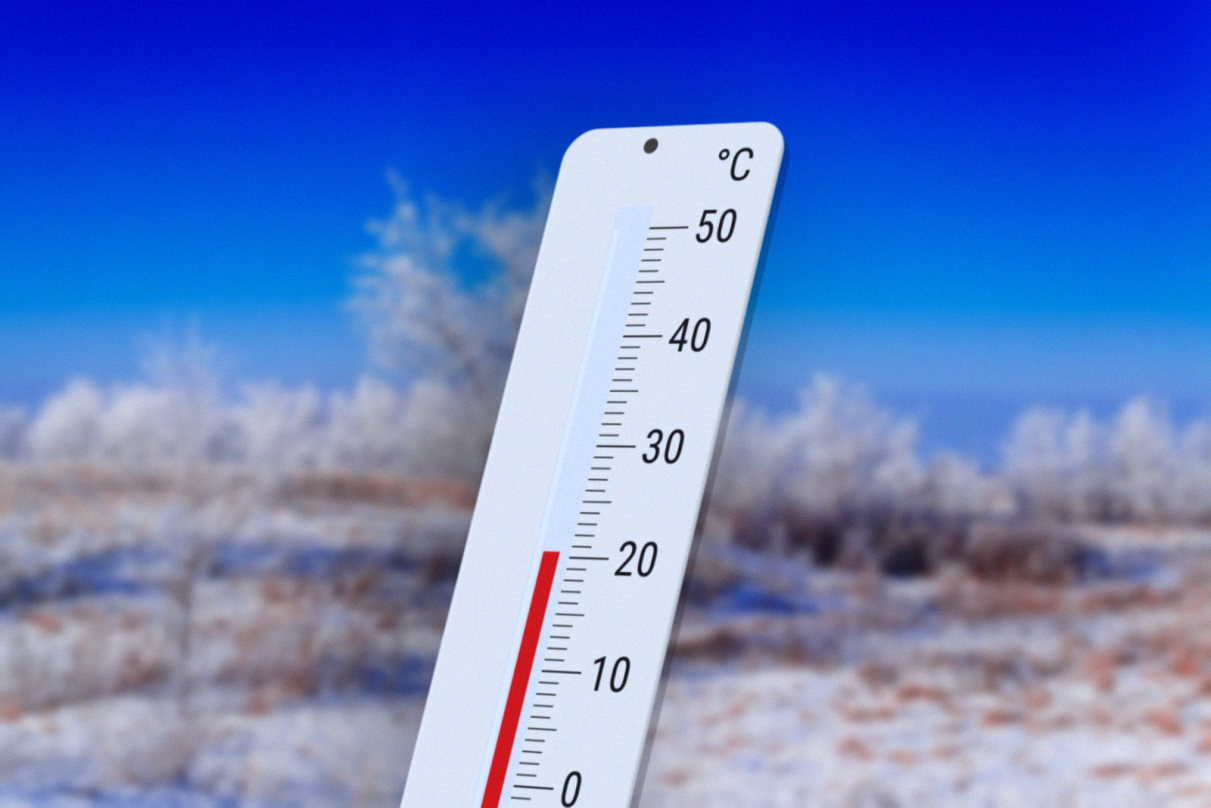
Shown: 20.5 (°C)
